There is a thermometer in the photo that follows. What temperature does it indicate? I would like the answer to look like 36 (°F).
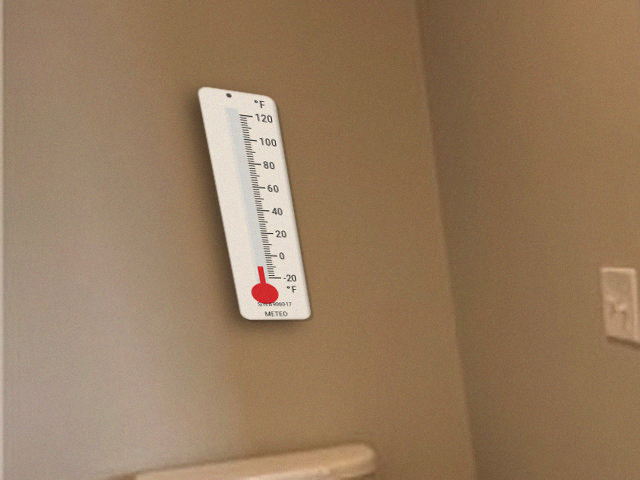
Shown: -10 (°F)
